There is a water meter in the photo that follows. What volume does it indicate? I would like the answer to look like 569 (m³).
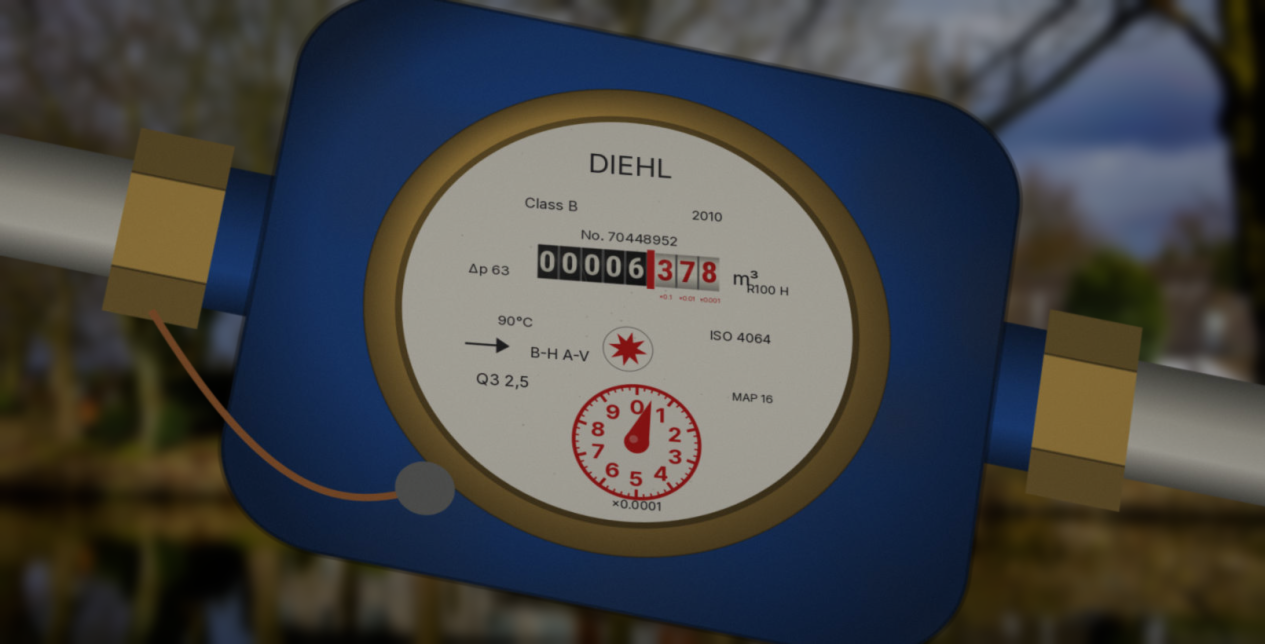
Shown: 6.3780 (m³)
